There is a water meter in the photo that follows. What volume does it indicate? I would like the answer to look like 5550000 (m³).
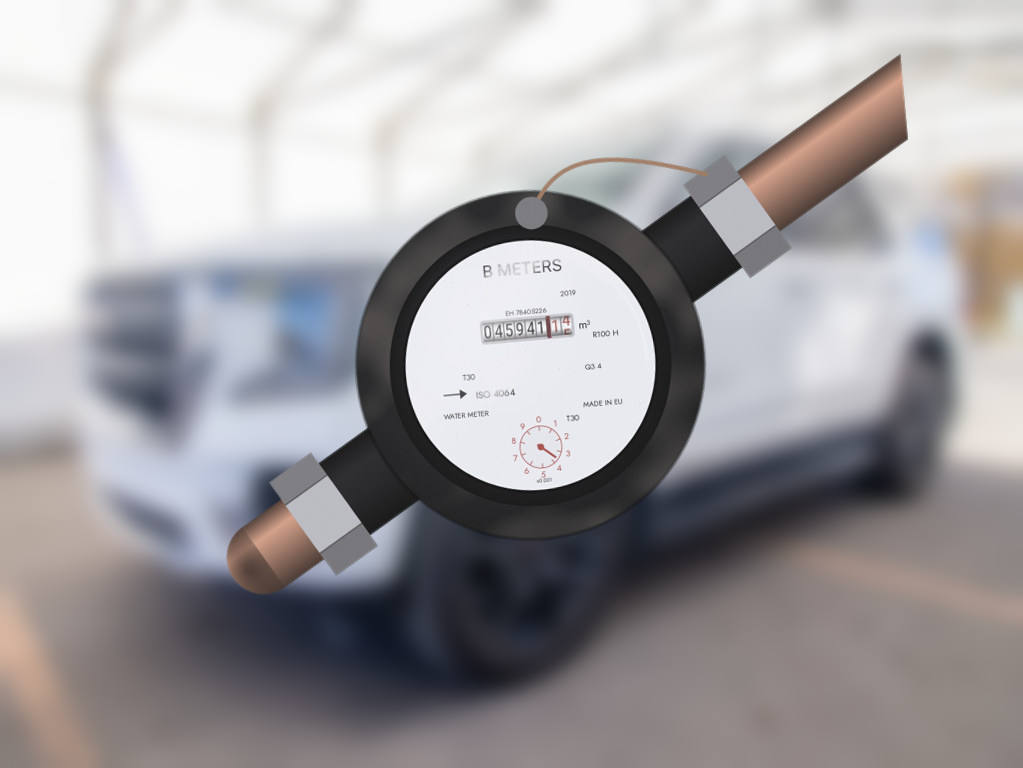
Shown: 45941.143 (m³)
